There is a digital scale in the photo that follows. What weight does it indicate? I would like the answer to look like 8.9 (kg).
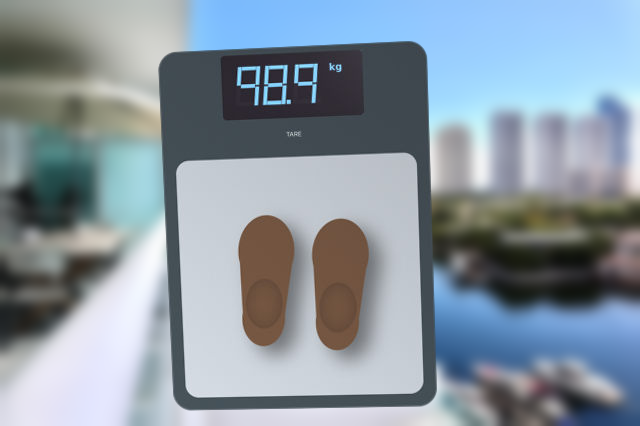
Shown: 98.9 (kg)
